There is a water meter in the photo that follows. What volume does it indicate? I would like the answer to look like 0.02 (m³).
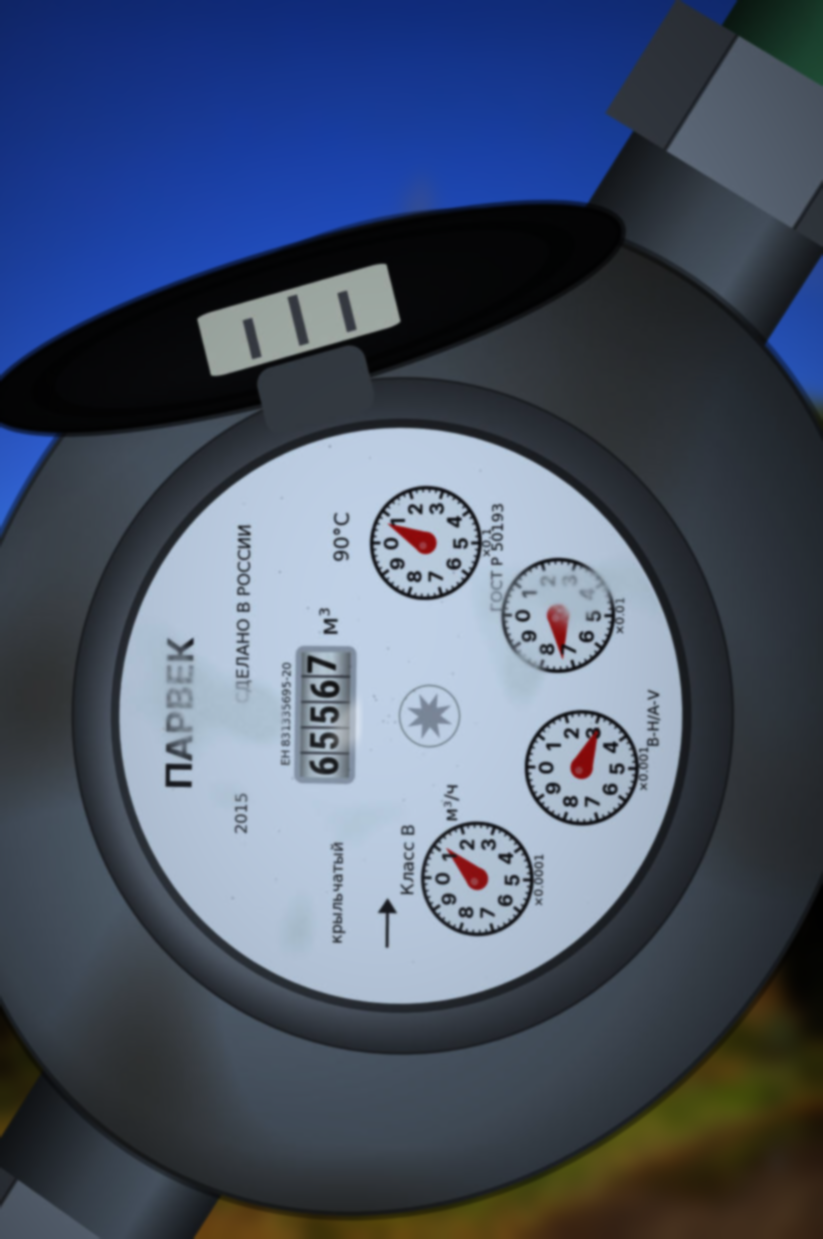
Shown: 65567.0731 (m³)
